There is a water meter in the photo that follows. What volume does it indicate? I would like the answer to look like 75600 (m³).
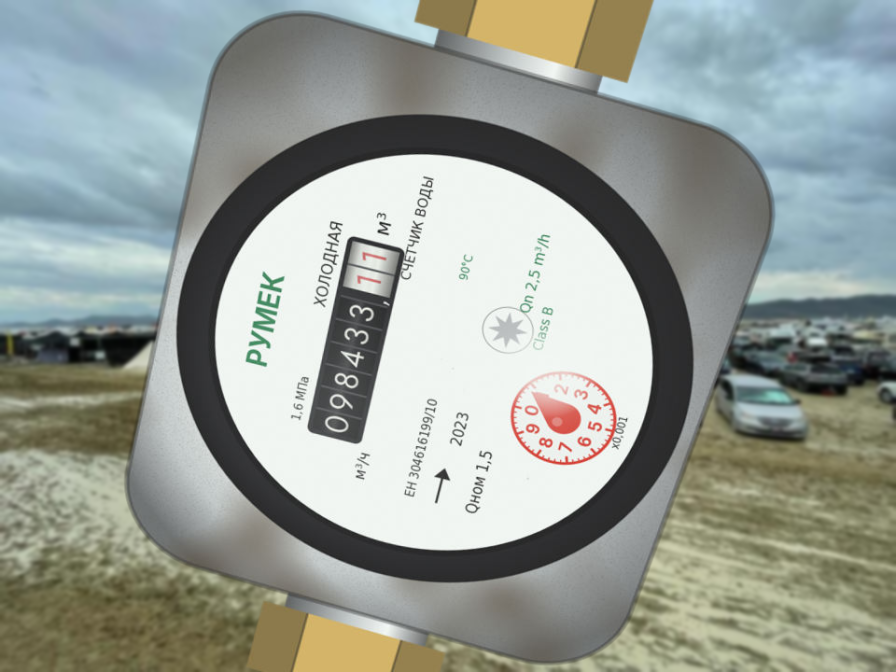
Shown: 98433.110 (m³)
